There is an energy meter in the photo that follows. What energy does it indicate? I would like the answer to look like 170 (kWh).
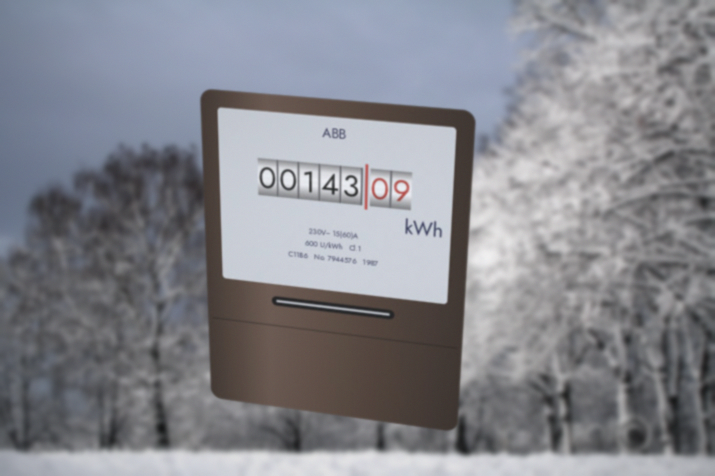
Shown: 143.09 (kWh)
